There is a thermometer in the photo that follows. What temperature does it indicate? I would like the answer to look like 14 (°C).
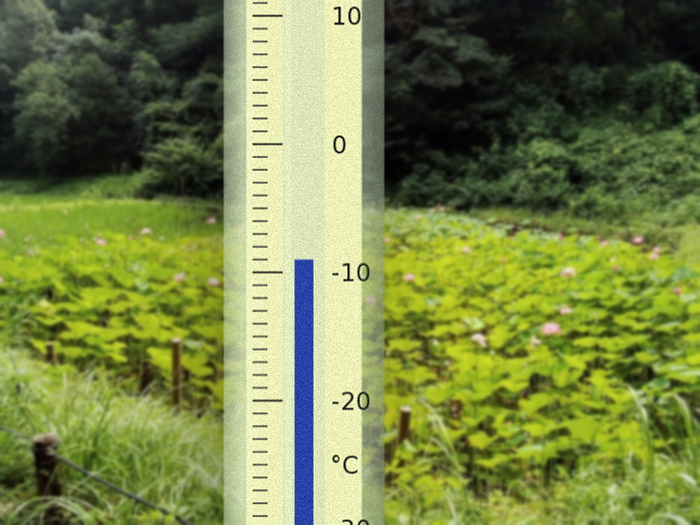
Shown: -9 (°C)
